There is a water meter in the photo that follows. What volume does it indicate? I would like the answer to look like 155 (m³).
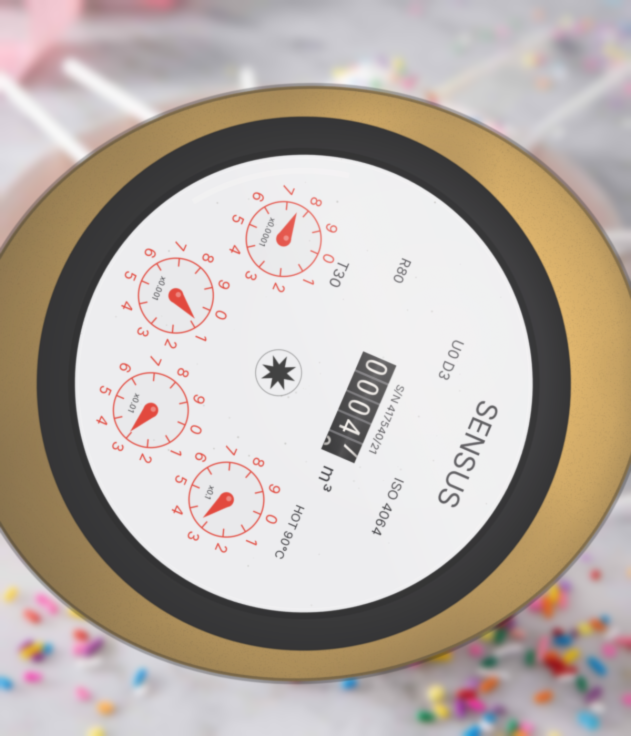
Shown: 47.3307 (m³)
